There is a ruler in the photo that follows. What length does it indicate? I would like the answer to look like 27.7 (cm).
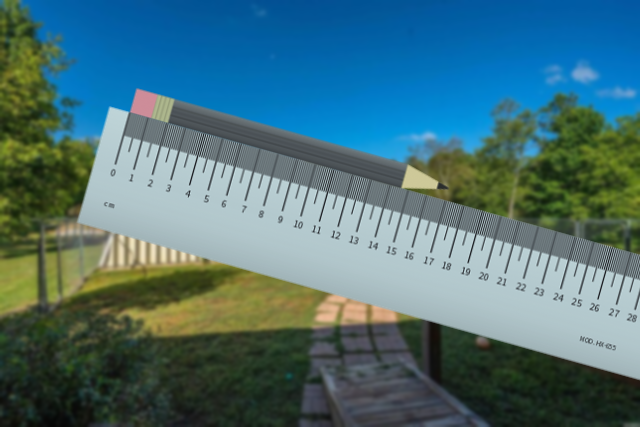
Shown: 17 (cm)
